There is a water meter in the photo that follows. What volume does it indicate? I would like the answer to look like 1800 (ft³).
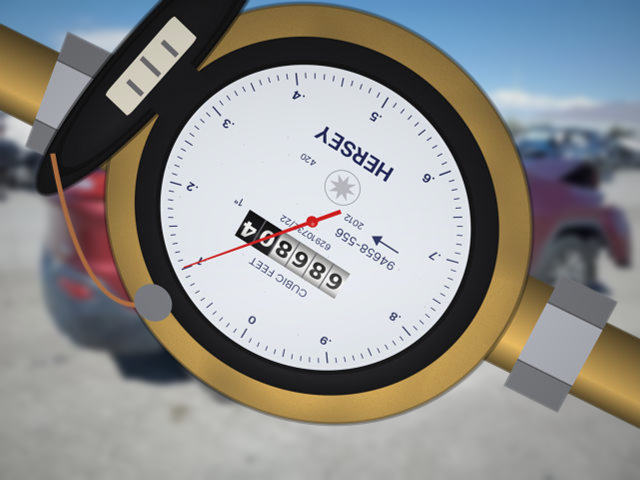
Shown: 686804.10 (ft³)
